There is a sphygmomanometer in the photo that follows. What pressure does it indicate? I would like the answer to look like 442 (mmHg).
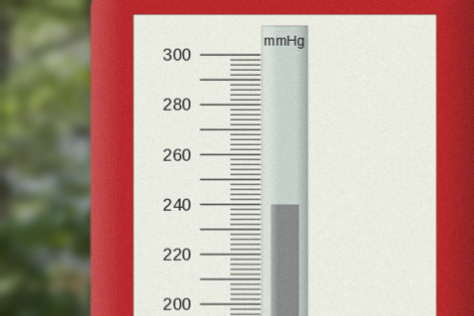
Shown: 240 (mmHg)
